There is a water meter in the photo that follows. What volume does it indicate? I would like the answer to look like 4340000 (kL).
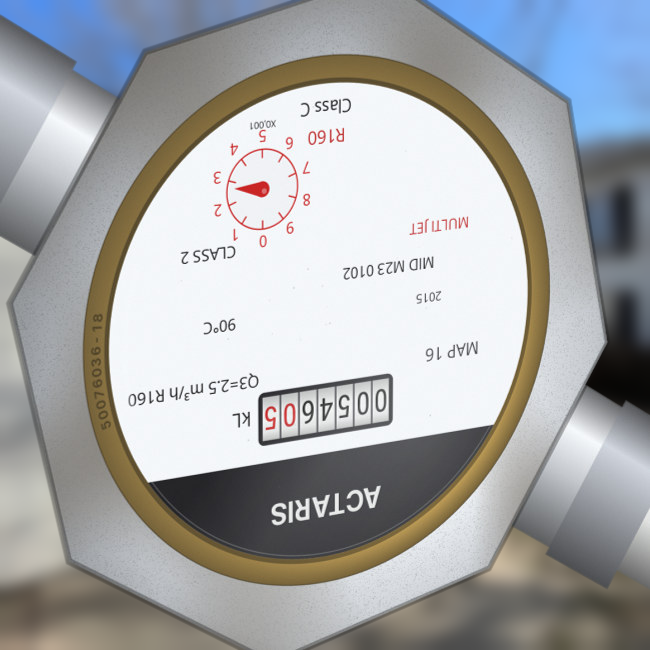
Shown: 546.052 (kL)
